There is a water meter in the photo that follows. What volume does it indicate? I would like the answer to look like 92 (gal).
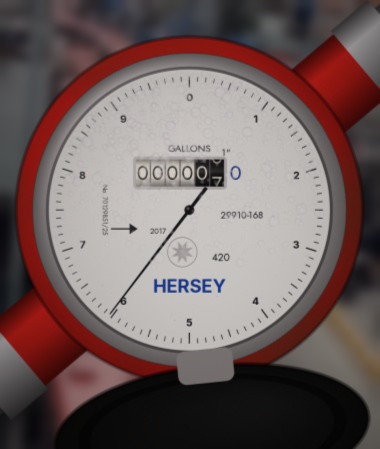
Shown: 66.0 (gal)
